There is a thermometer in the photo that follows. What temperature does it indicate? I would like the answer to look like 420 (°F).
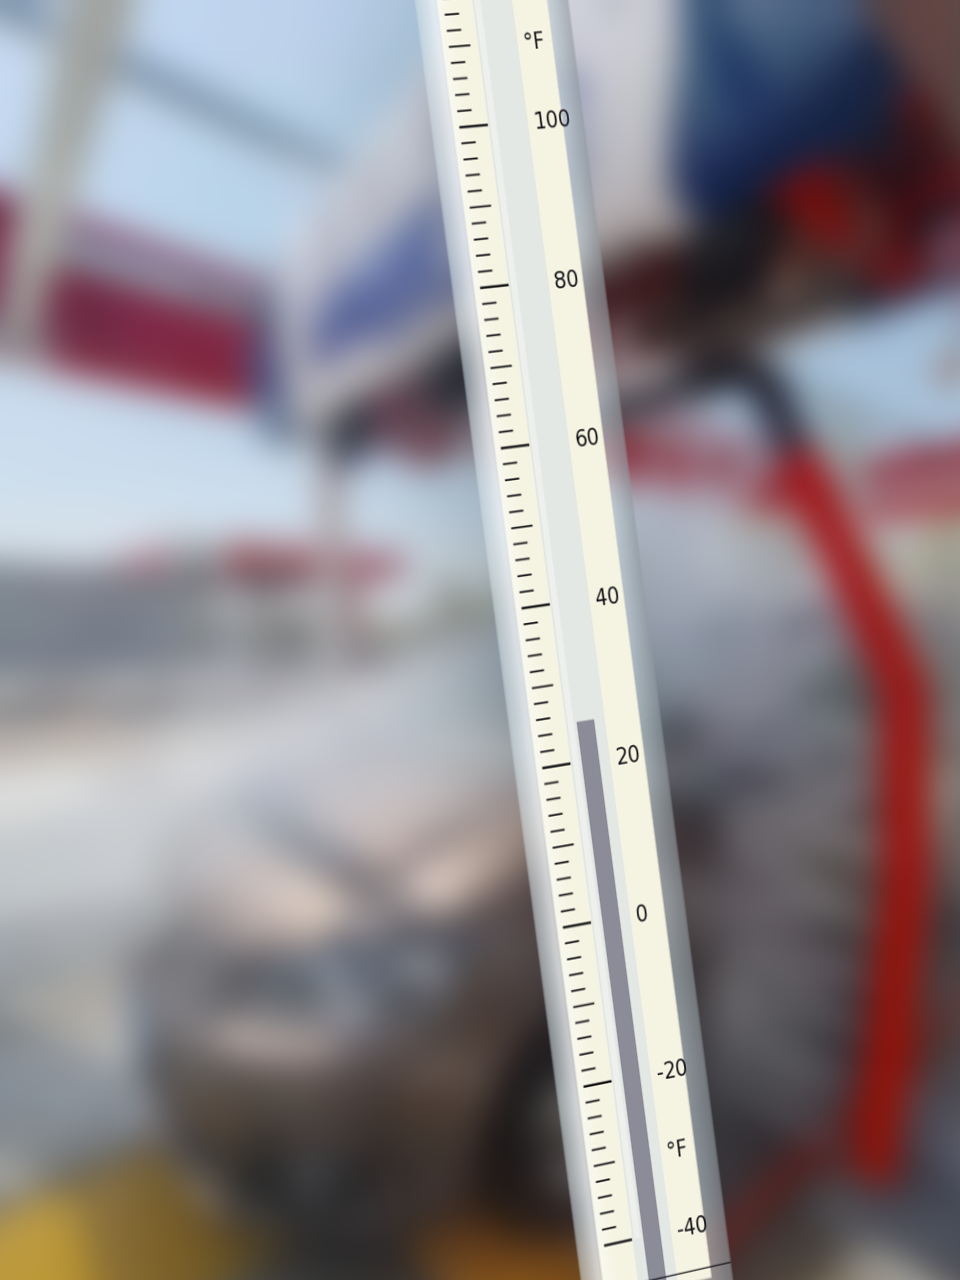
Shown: 25 (°F)
